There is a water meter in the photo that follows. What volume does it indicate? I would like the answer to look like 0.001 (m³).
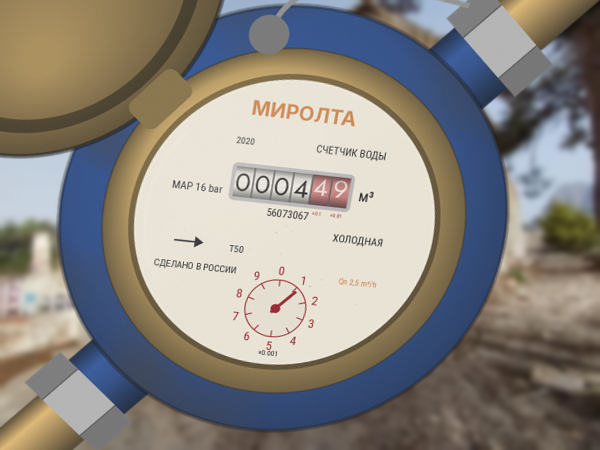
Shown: 4.491 (m³)
